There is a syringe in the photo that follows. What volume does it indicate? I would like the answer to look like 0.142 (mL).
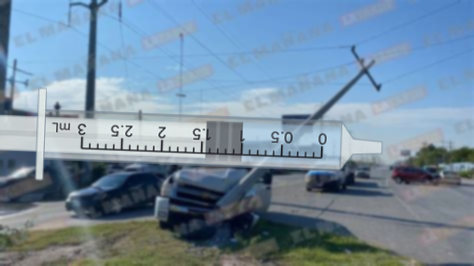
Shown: 1 (mL)
